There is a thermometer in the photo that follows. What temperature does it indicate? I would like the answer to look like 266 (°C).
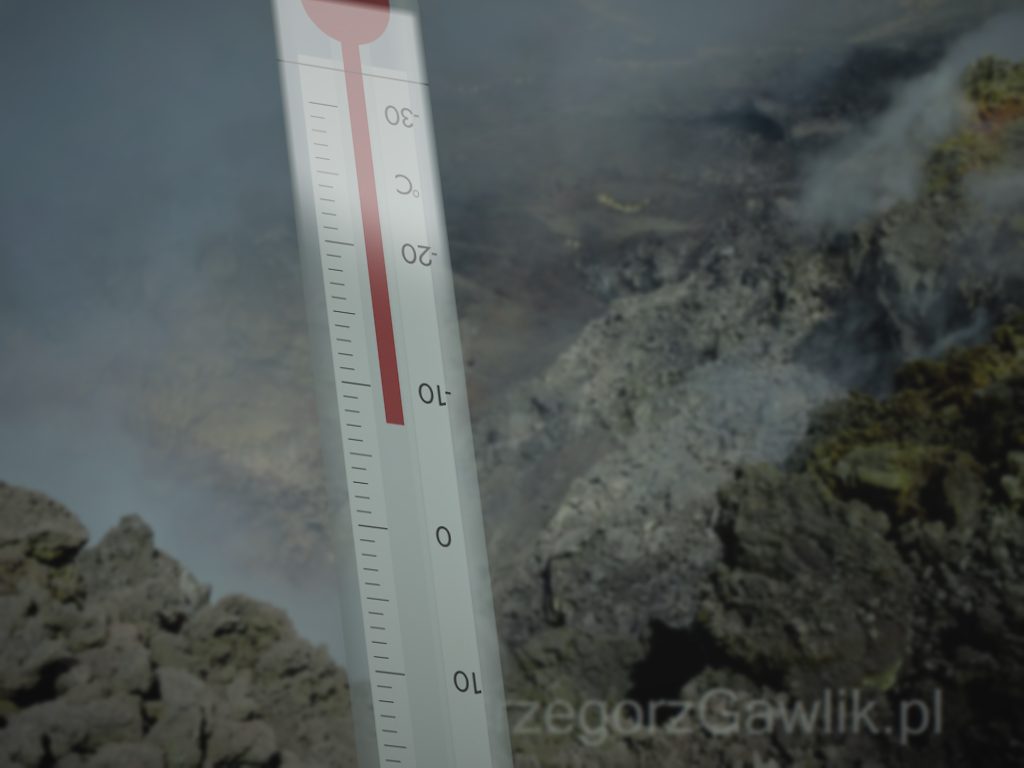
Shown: -7.5 (°C)
